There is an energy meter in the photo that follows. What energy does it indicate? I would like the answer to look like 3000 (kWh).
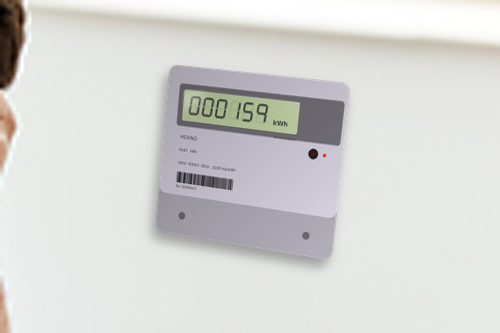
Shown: 159 (kWh)
